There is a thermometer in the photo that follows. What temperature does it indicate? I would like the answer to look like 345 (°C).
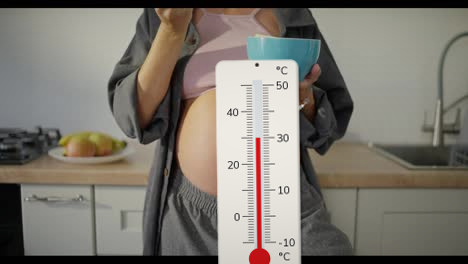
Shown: 30 (°C)
